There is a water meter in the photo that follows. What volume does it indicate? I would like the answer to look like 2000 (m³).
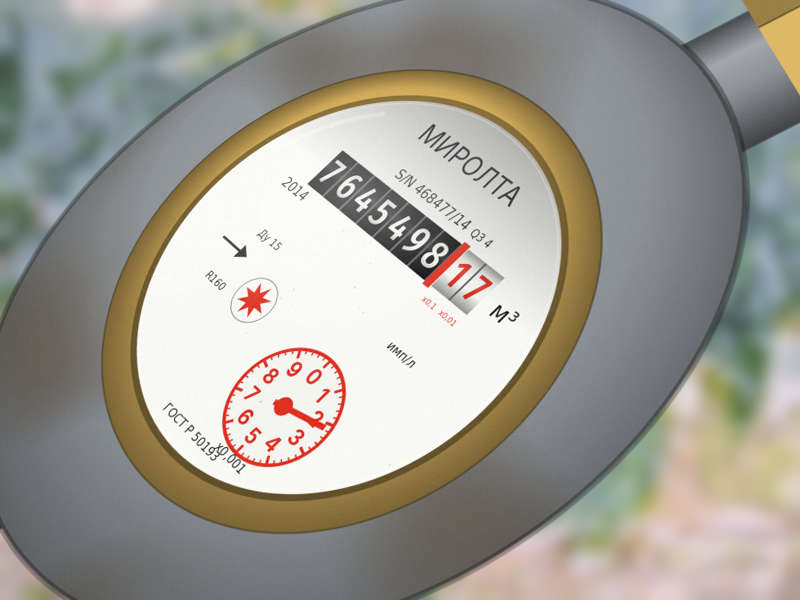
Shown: 7645498.172 (m³)
